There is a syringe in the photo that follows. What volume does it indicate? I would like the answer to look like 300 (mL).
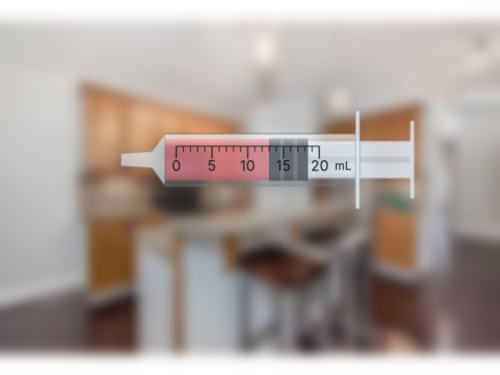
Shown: 13 (mL)
